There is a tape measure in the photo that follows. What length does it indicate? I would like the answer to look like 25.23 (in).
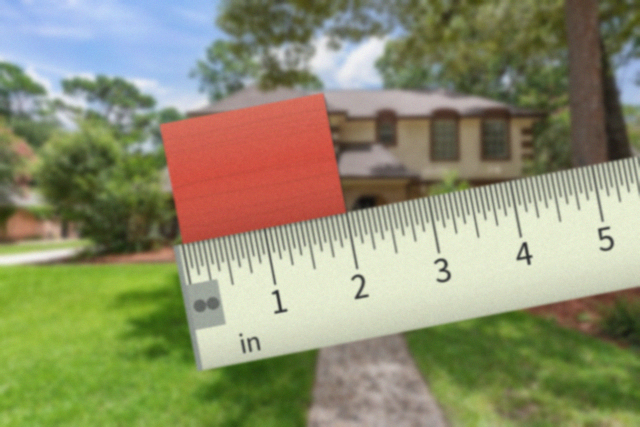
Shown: 2 (in)
